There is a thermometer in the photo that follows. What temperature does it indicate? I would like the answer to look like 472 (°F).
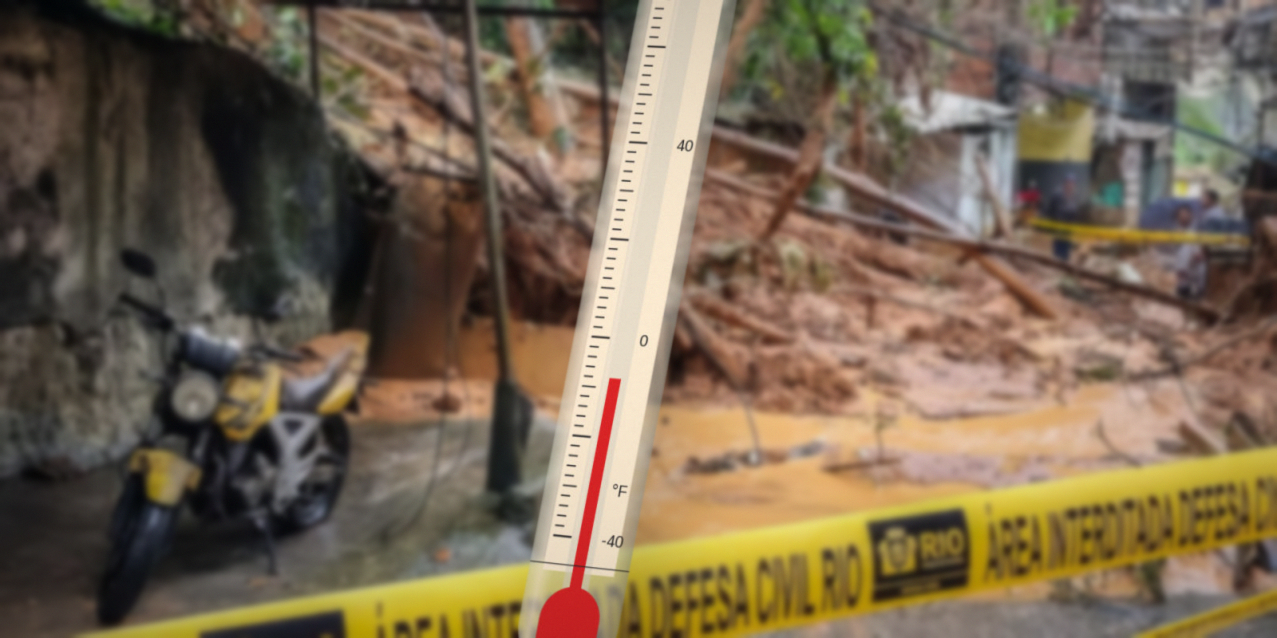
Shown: -8 (°F)
